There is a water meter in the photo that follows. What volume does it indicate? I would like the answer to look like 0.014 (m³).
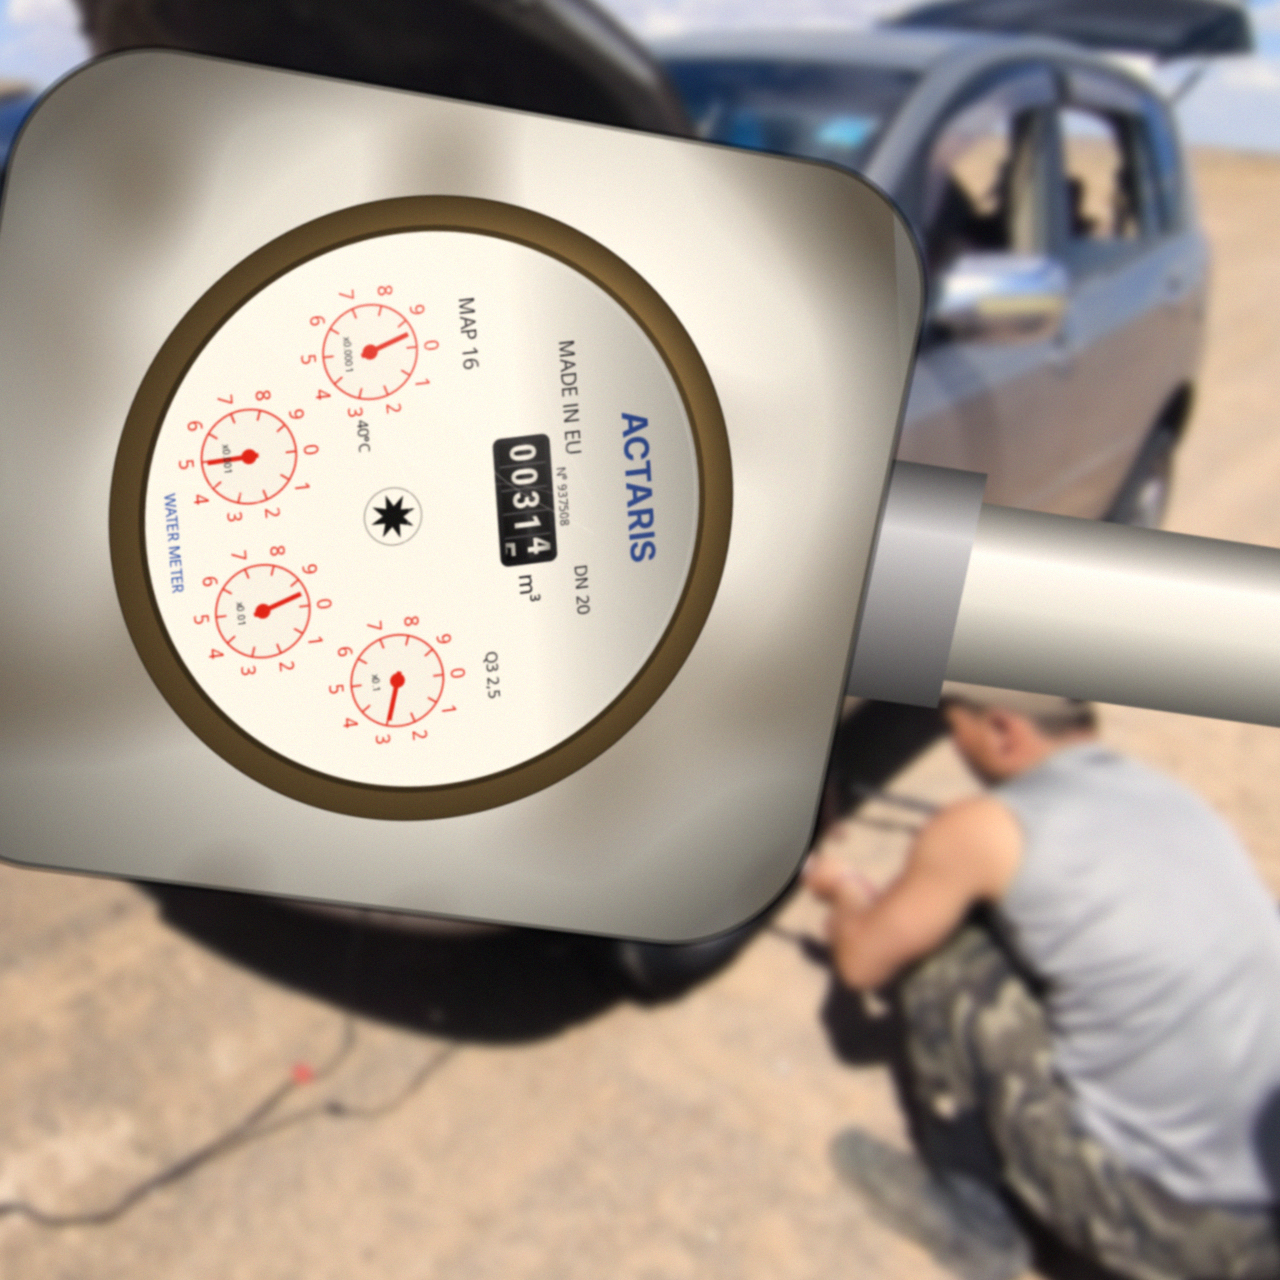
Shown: 314.2949 (m³)
